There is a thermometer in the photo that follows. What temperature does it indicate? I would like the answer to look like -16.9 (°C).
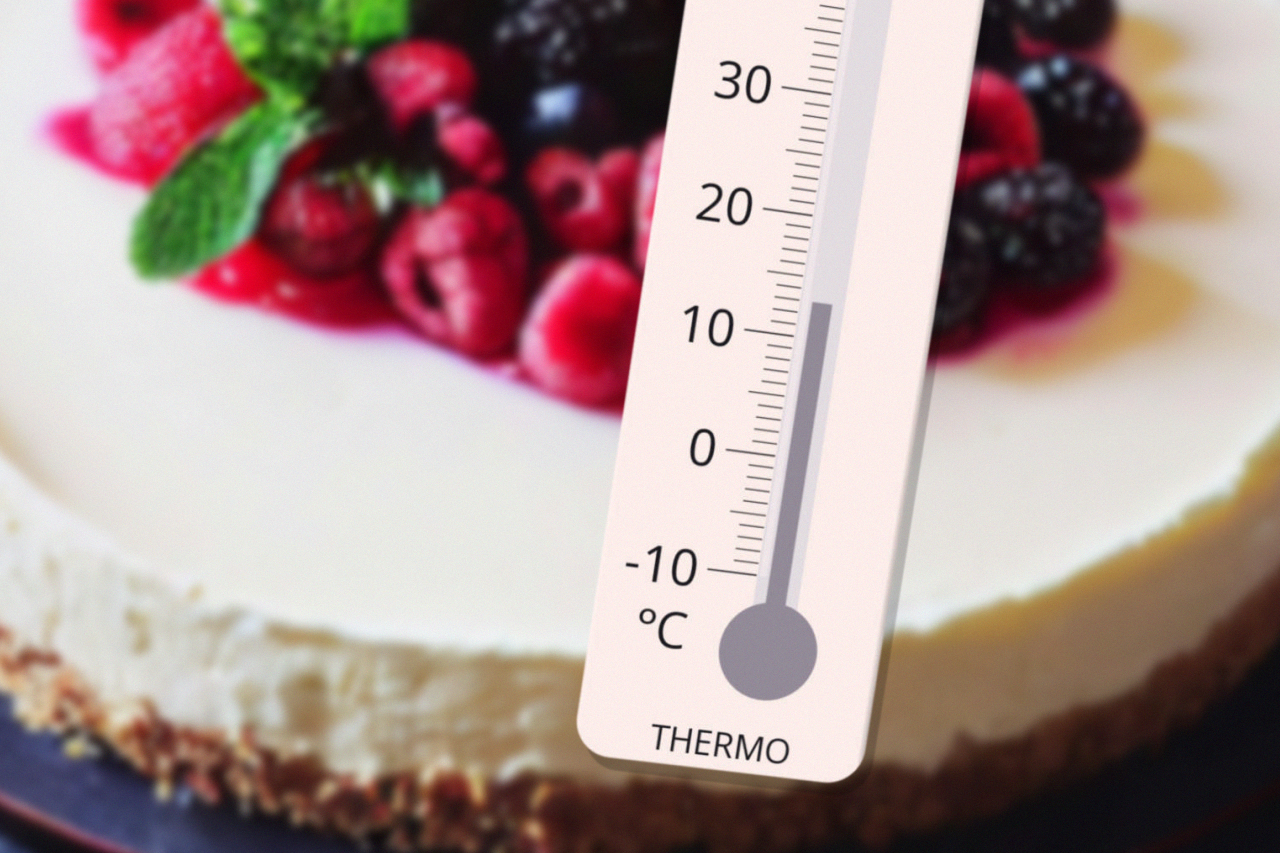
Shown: 13 (°C)
